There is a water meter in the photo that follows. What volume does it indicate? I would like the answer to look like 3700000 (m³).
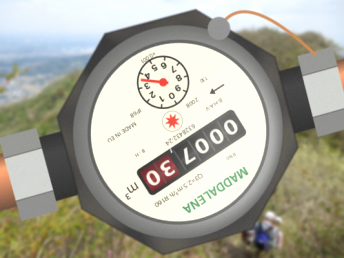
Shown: 7.303 (m³)
